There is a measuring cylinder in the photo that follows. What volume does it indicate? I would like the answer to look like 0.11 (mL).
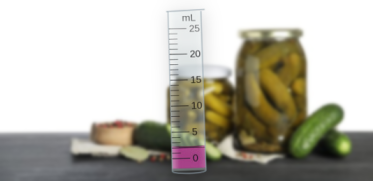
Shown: 2 (mL)
